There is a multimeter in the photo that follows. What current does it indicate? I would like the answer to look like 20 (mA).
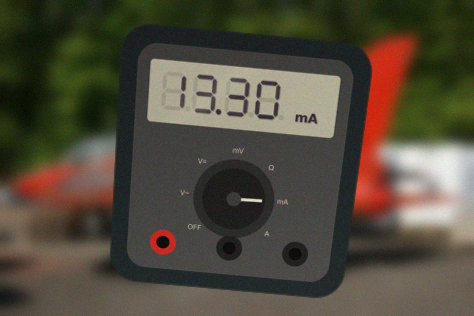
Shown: 13.30 (mA)
